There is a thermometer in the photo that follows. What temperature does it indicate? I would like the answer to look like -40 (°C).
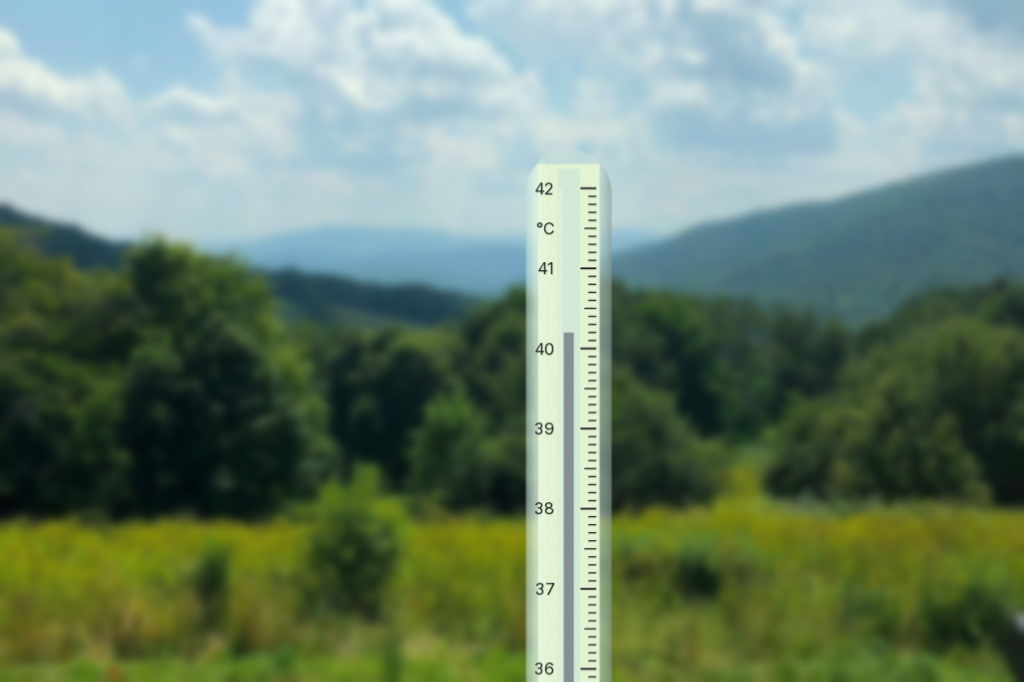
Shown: 40.2 (°C)
